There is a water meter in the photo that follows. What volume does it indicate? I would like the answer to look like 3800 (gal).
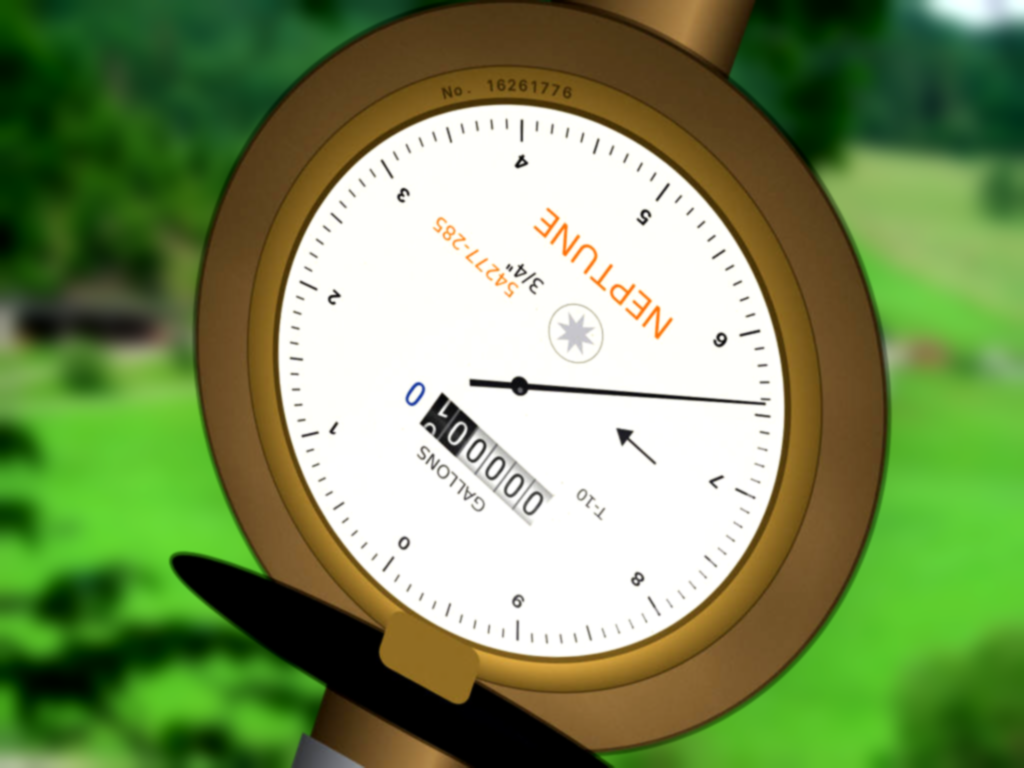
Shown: 6.4 (gal)
